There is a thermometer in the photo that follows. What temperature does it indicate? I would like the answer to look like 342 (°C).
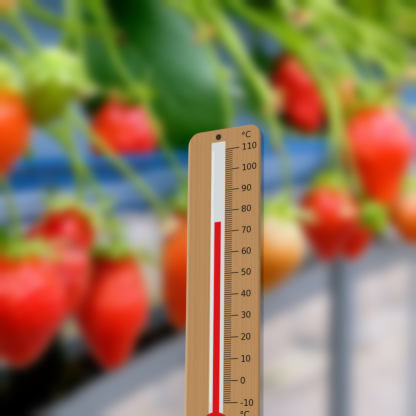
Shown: 75 (°C)
